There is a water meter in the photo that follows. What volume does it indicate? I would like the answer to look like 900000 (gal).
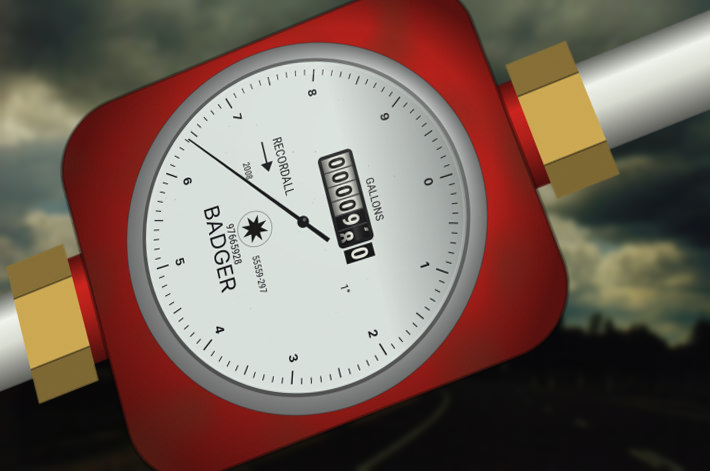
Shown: 976.4 (gal)
